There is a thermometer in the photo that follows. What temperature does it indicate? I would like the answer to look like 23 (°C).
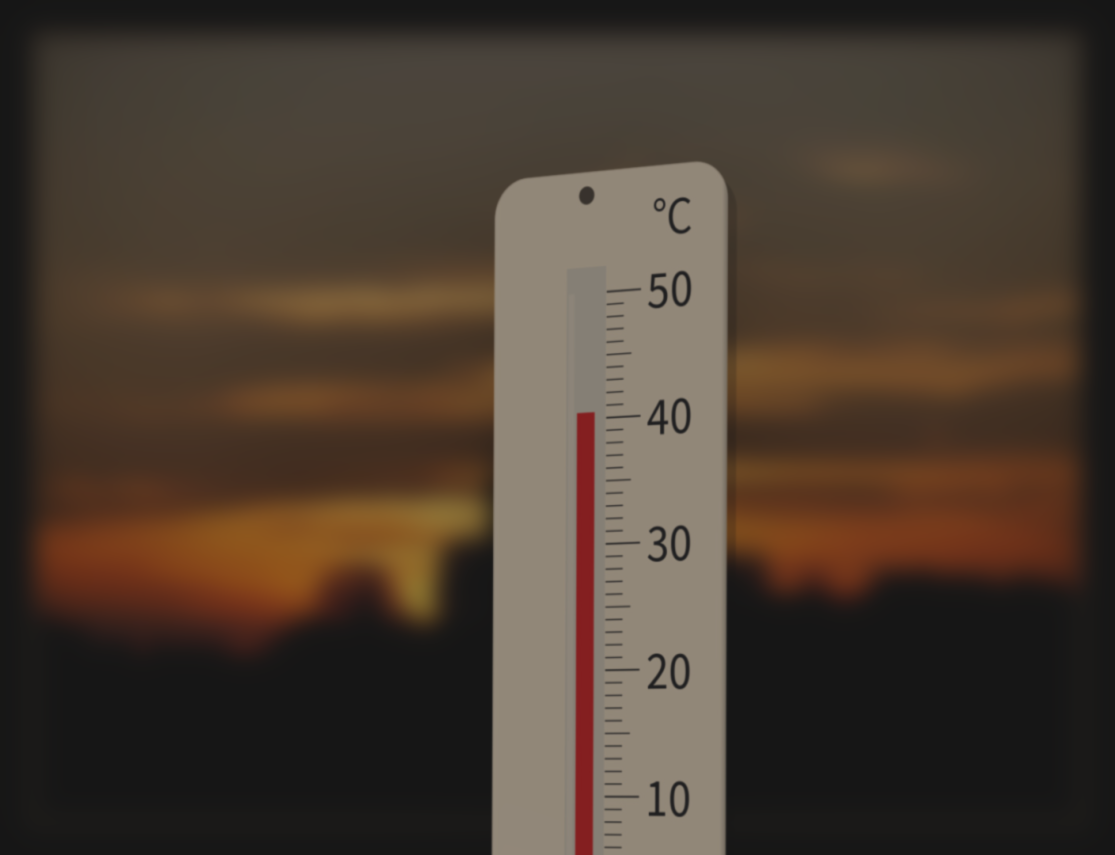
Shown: 40.5 (°C)
